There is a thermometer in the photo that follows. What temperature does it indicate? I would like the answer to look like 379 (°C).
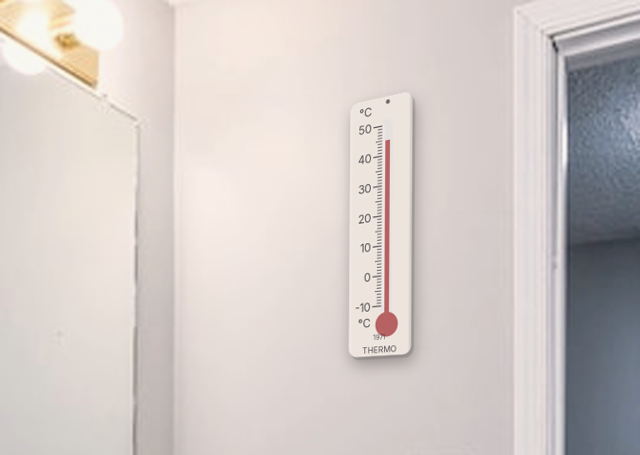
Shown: 45 (°C)
